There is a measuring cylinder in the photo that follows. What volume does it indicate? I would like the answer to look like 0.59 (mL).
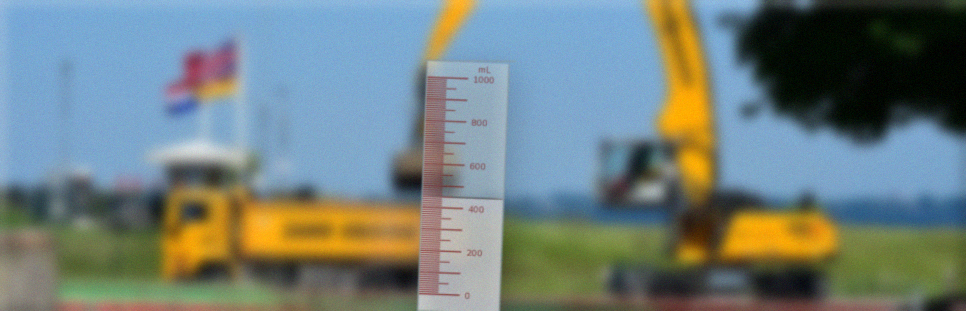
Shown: 450 (mL)
